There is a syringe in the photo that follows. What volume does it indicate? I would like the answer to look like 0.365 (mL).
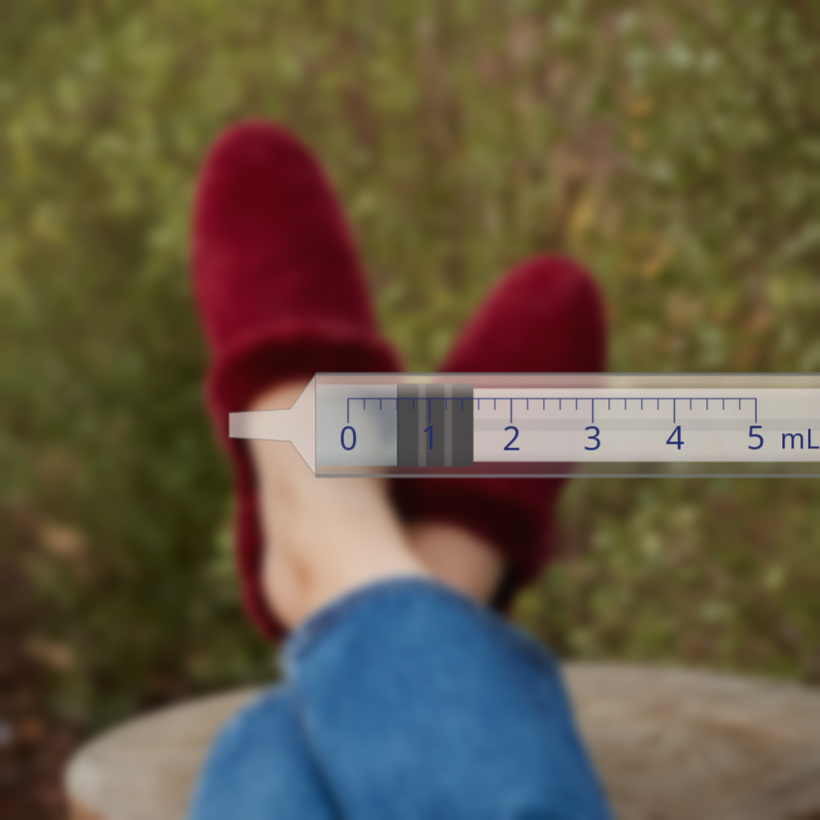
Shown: 0.6 (mL)
